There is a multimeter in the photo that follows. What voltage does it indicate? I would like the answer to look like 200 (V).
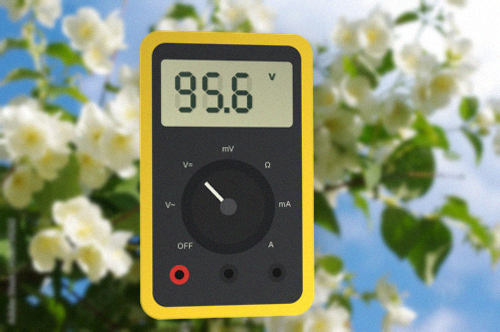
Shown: 95.6 (V)
